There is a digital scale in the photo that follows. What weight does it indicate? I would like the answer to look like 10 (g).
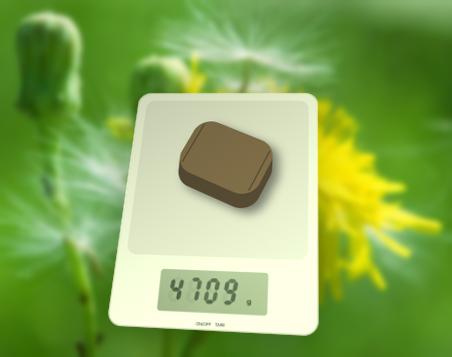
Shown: 4709 (g)
